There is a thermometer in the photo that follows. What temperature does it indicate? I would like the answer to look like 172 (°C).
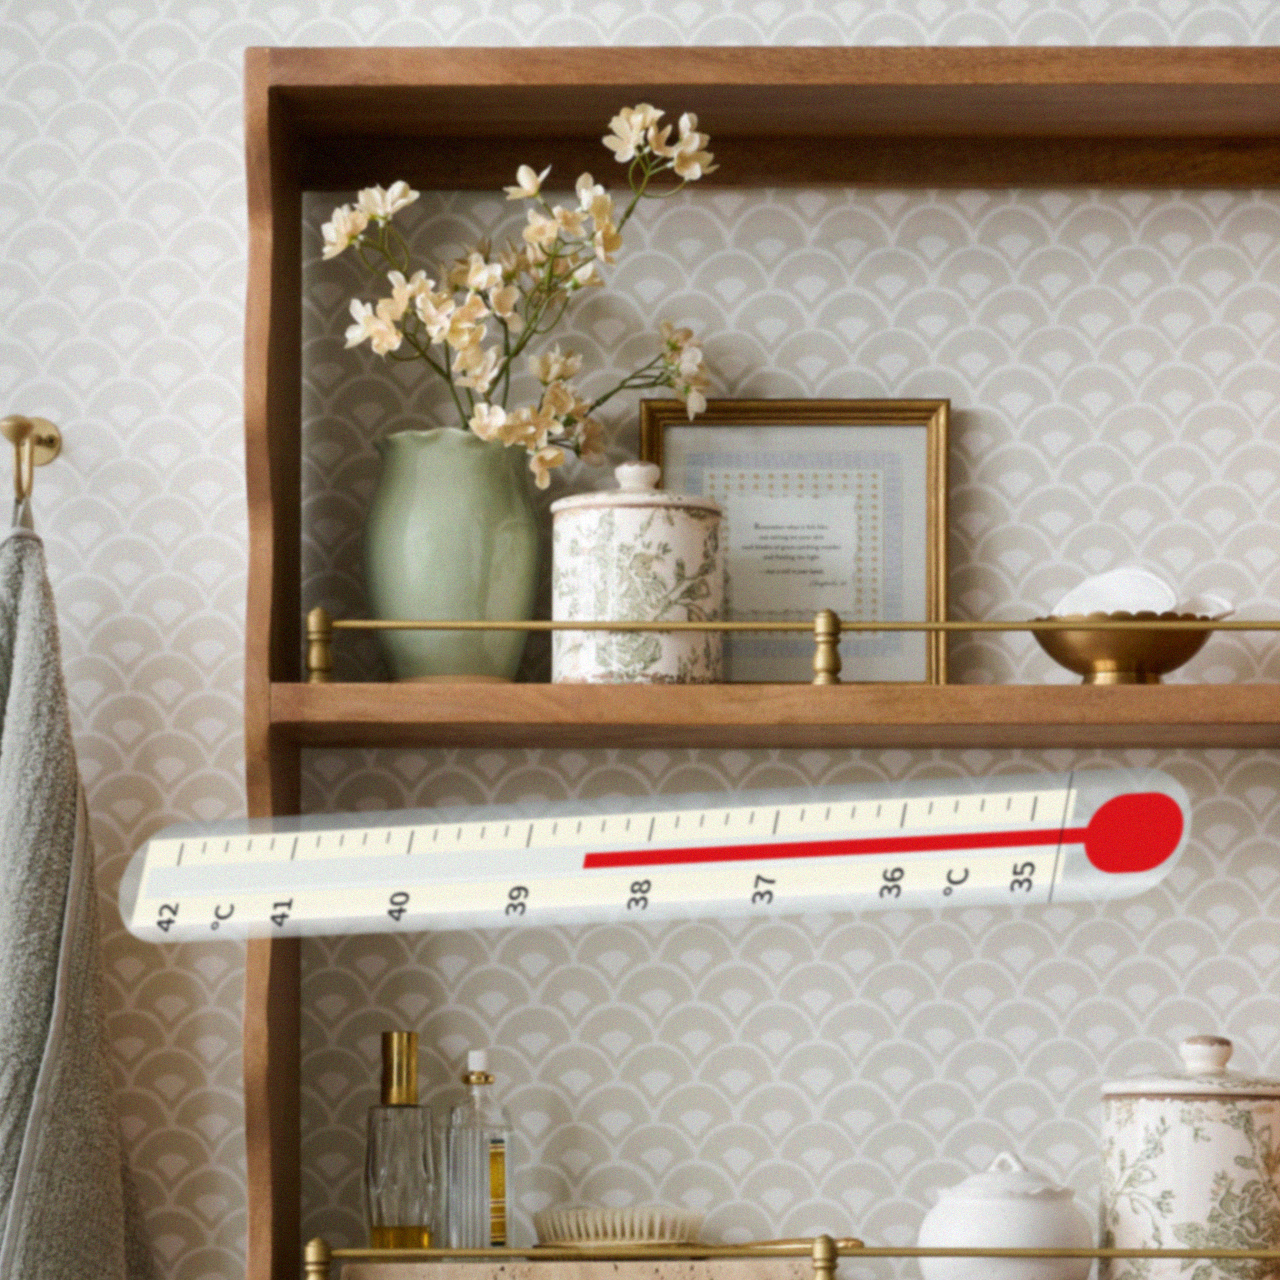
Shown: 38.5 (°C)
